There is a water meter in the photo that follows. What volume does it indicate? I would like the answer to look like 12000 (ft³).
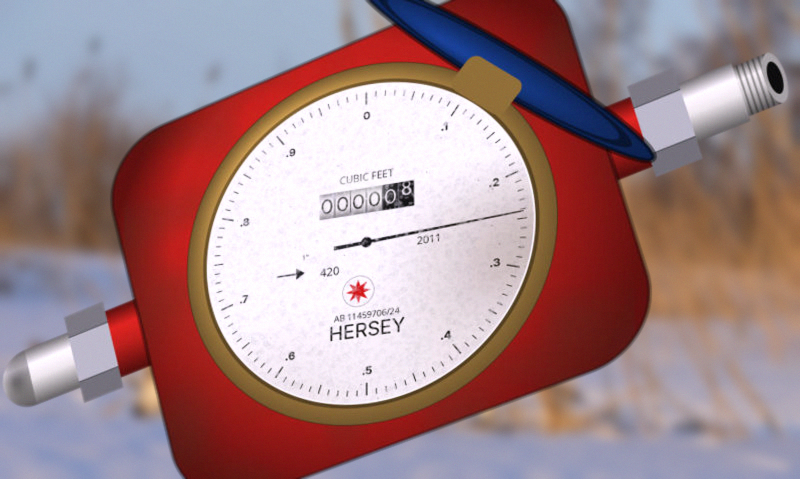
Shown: 8.24 (ft³)
